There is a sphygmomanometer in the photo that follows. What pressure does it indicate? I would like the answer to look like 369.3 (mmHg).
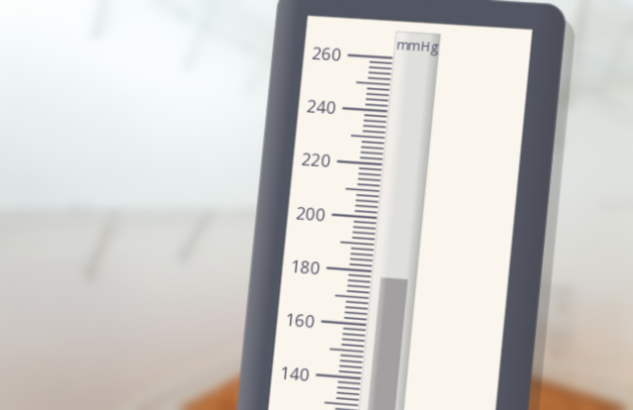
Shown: 178 (mmHg)
